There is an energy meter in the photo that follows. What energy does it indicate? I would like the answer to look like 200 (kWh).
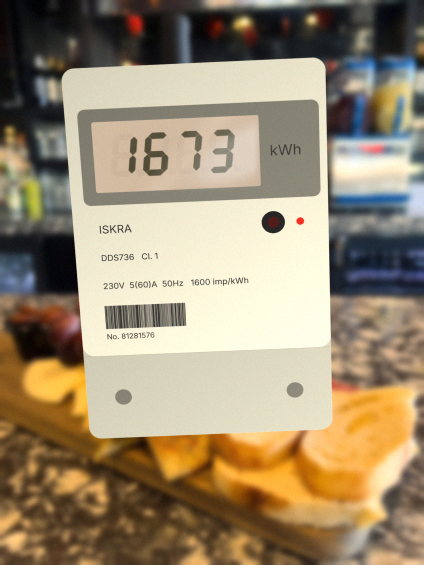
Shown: 1673 (kWh)
